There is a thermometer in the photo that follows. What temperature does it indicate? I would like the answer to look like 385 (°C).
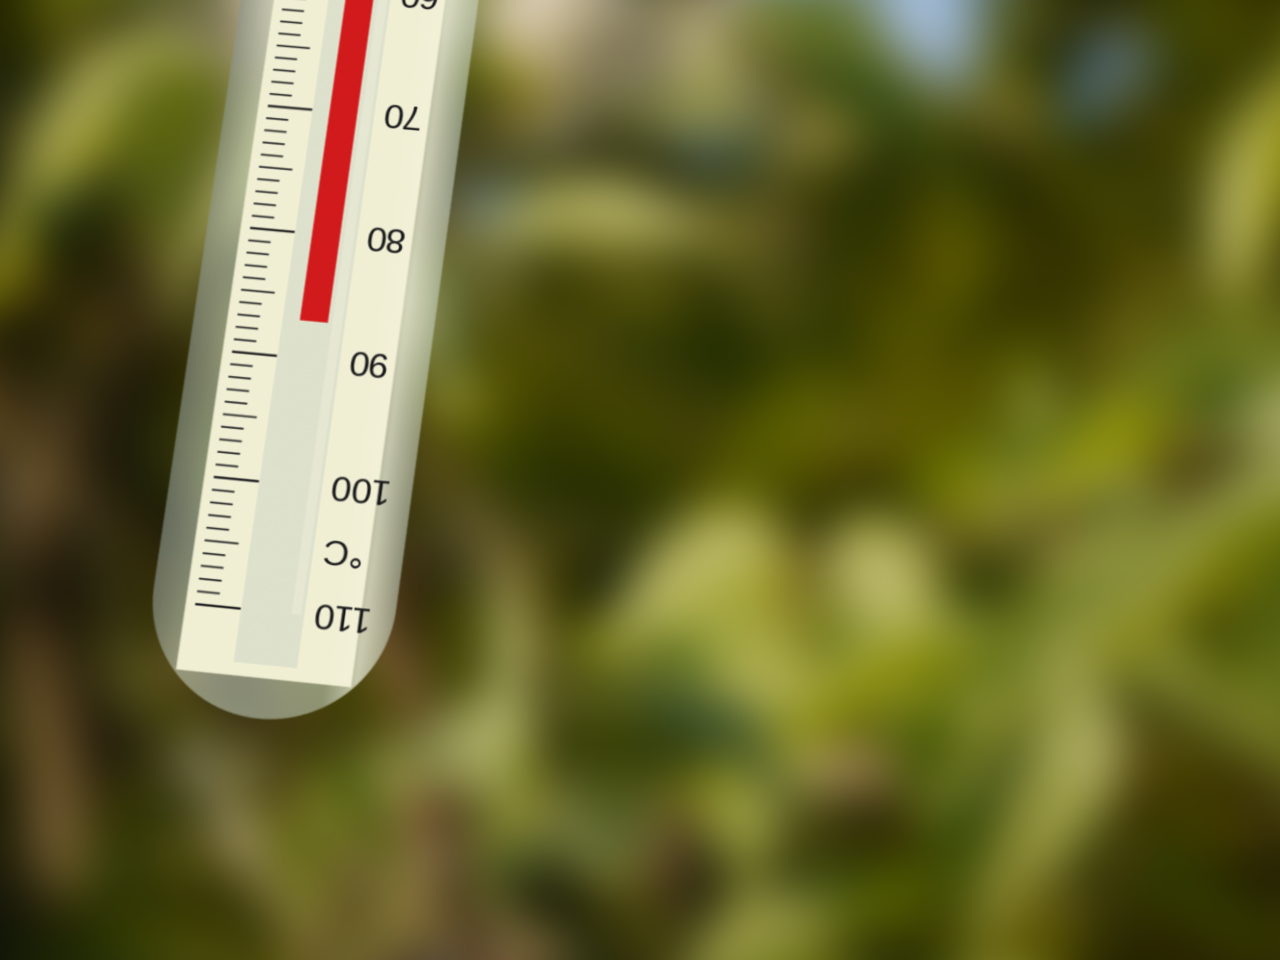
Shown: 87 (°C)
